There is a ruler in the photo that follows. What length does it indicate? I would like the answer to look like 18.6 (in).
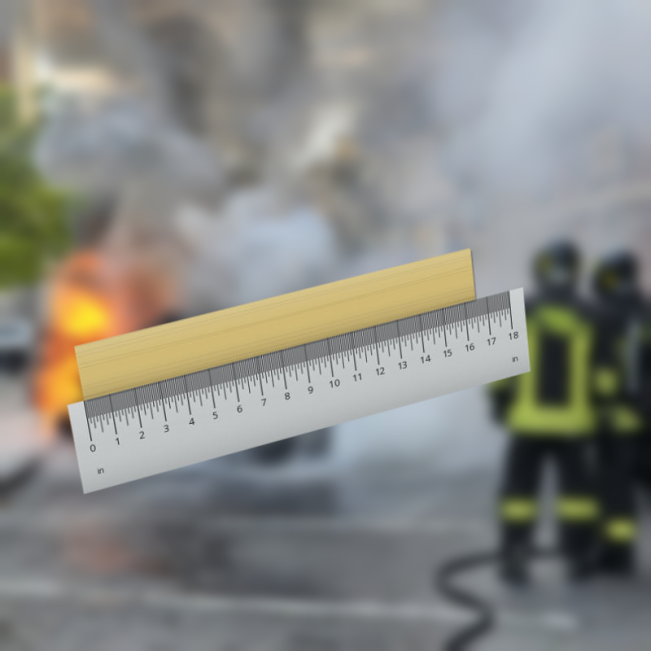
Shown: 16.5 (in)
